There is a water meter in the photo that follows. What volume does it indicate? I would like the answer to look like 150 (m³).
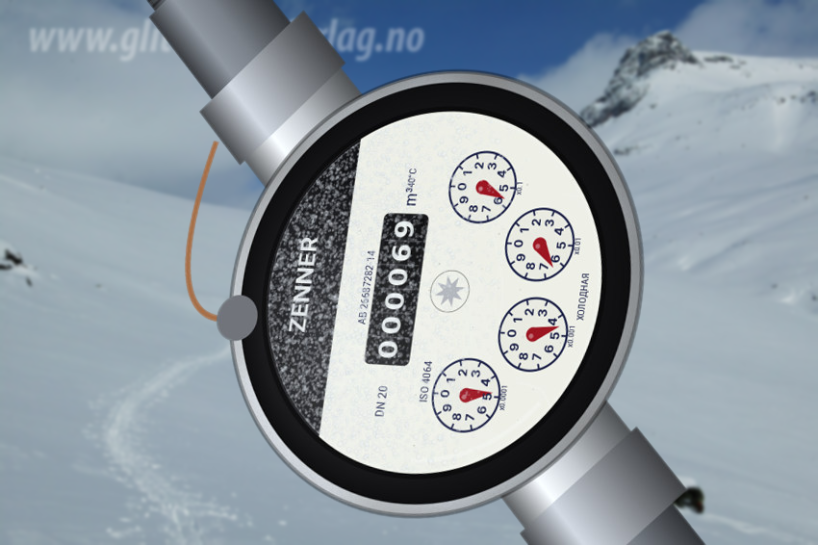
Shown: 69.5644 (m³)
